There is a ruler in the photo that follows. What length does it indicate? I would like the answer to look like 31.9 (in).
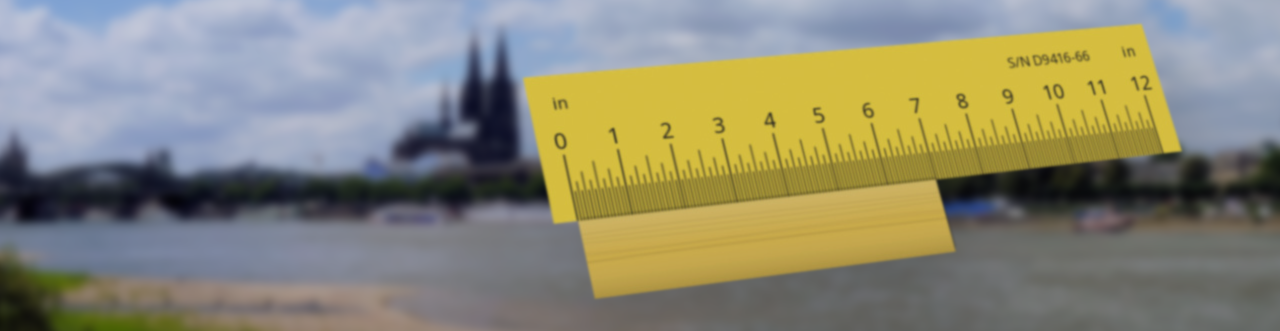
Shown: 7 (in)
